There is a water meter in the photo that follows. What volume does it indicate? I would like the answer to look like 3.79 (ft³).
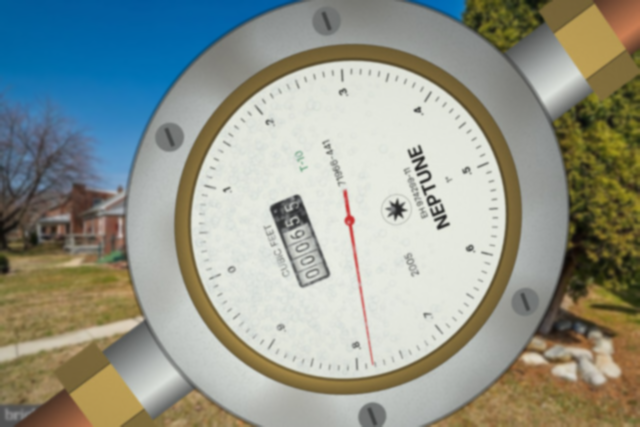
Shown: 654.78 (ft³)
